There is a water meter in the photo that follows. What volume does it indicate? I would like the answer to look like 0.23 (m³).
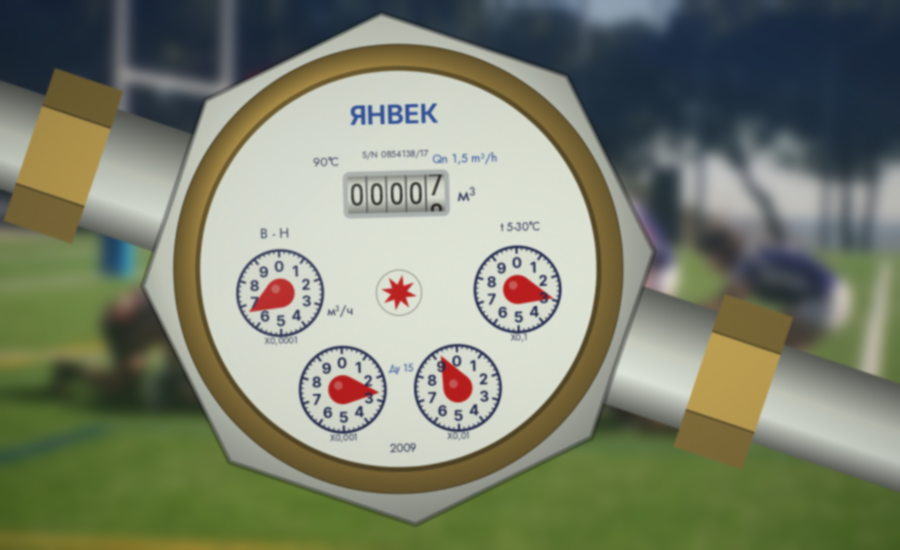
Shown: 7.2926 (m³)
